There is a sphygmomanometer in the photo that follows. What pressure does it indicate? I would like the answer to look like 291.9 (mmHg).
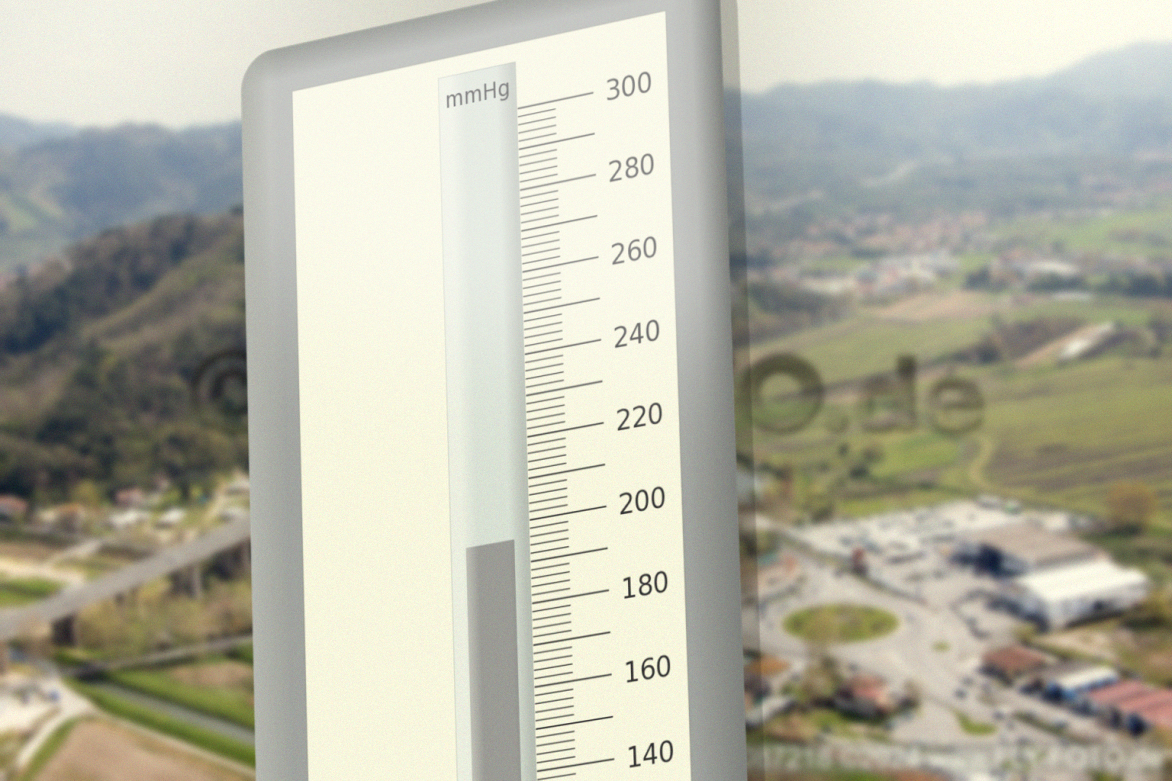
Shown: 196 (mmHg)
